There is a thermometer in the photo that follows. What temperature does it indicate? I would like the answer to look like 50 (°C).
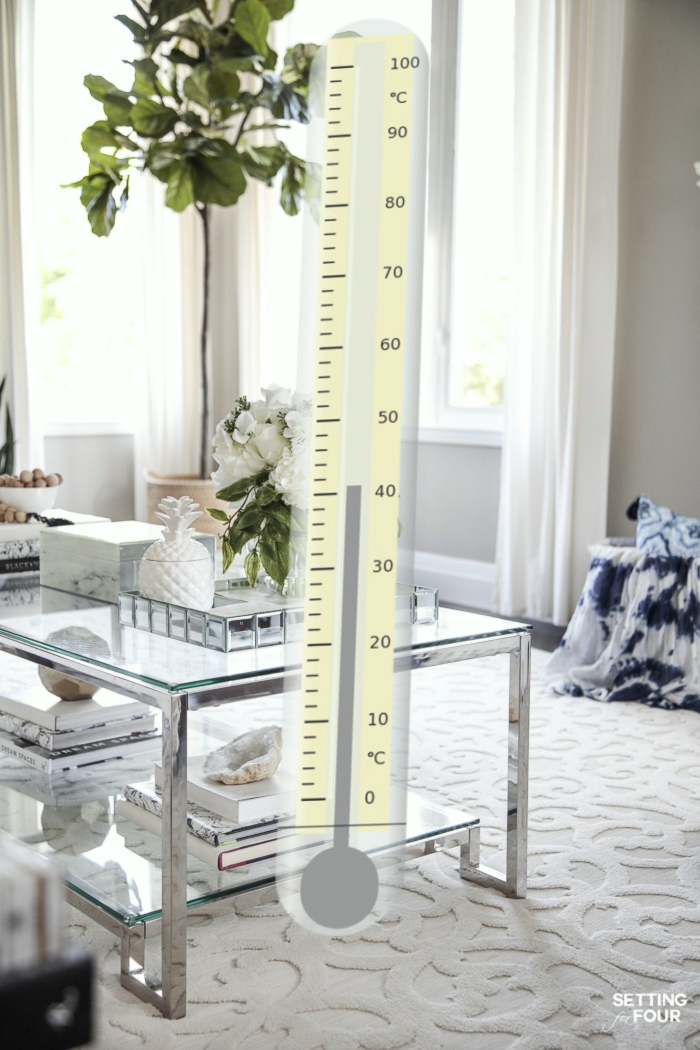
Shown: 41 (°C)
